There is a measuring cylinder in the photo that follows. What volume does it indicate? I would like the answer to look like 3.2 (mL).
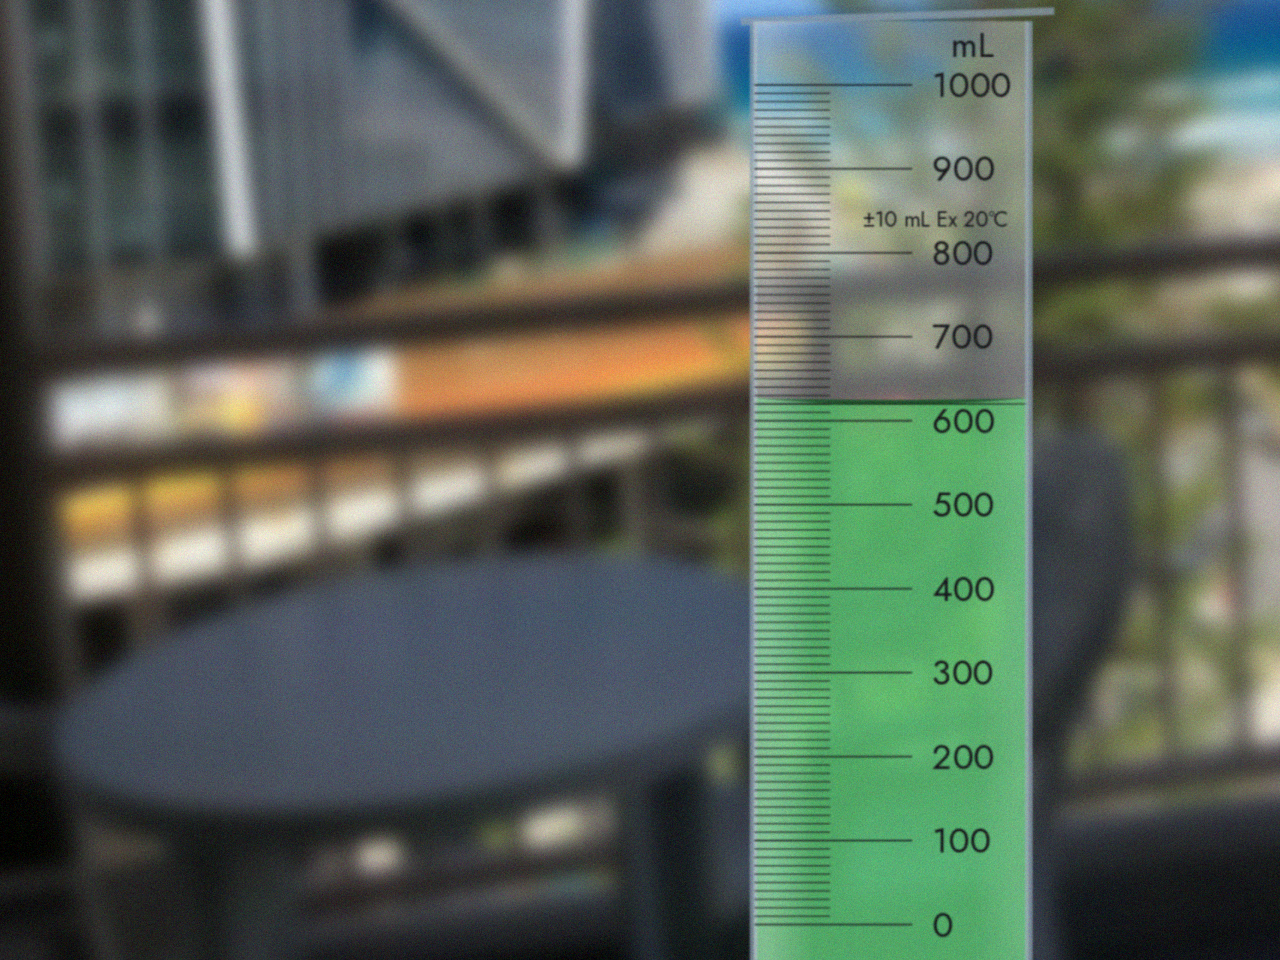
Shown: 620 (mL)
